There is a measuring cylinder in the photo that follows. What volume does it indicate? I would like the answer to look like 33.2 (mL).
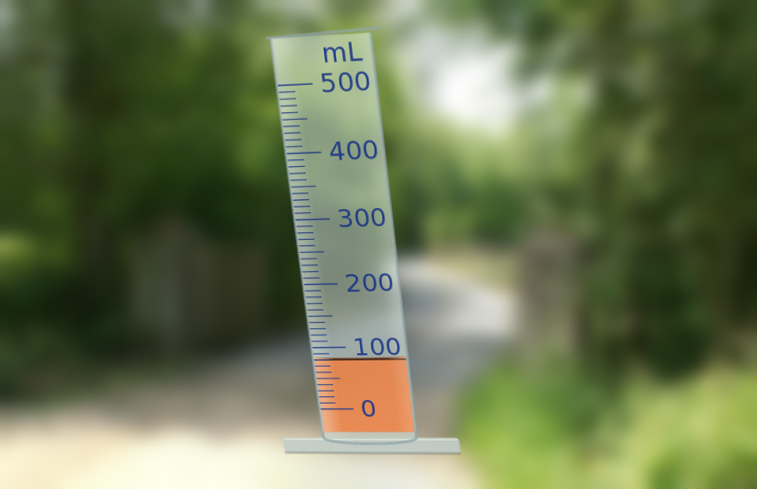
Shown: 80 (mL)
